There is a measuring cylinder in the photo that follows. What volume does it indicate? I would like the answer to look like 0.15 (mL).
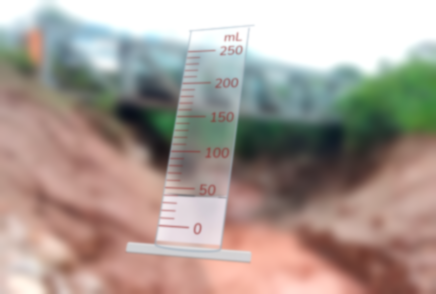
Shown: 40 (mL)
